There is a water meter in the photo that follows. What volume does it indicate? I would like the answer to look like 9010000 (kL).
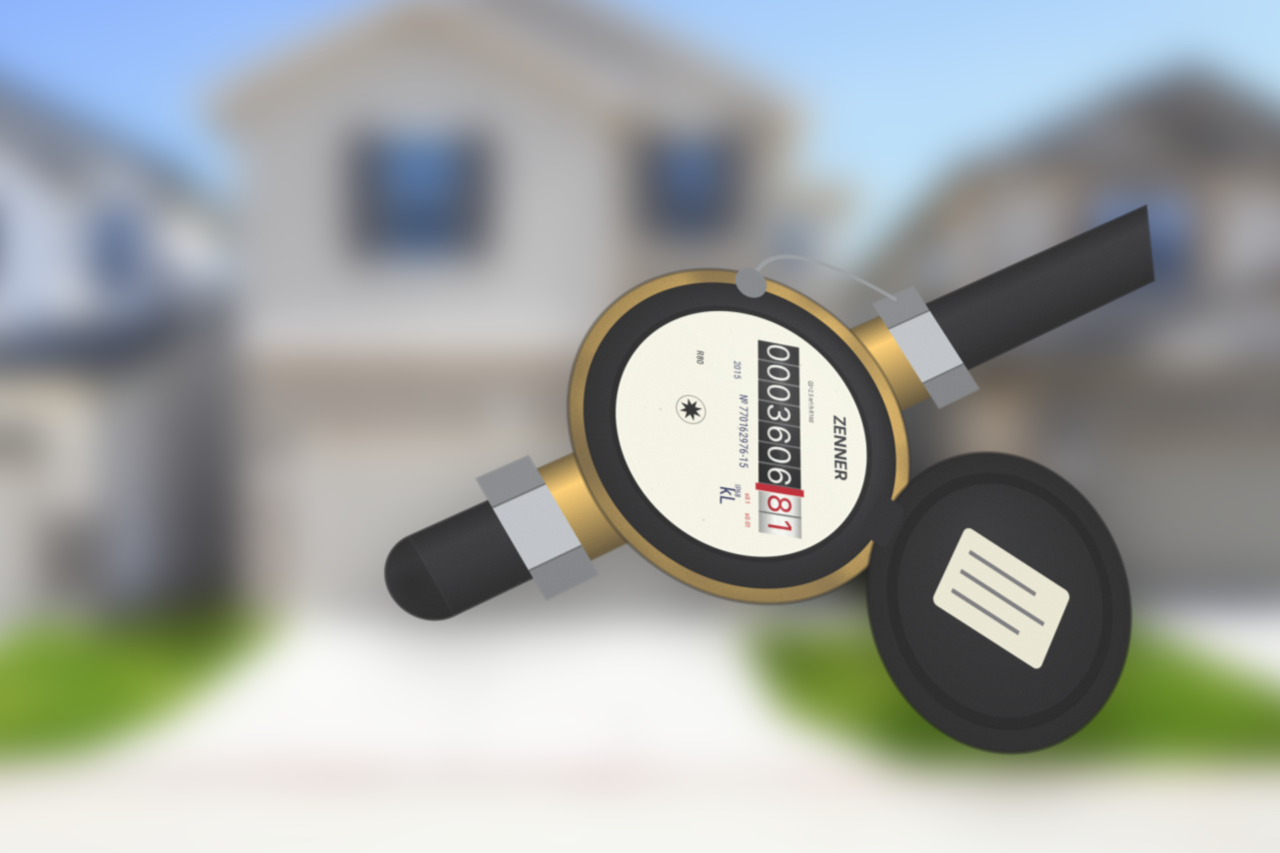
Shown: 3606.81 (kL)
